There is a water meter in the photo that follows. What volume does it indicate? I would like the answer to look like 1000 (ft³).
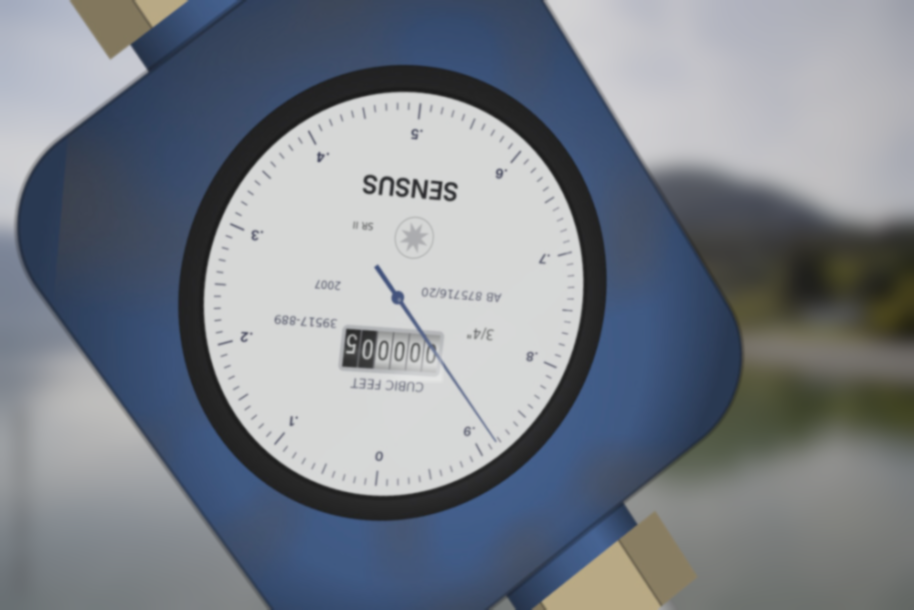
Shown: 4.88 (ft³)
